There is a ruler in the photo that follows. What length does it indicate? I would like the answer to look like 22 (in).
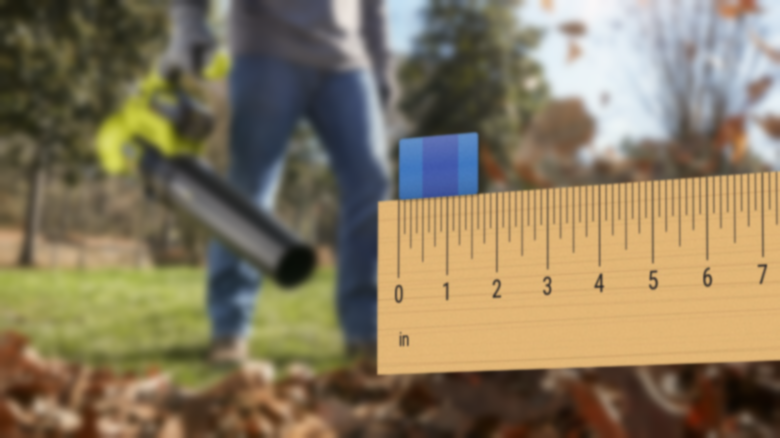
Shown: 1.625 (in)
